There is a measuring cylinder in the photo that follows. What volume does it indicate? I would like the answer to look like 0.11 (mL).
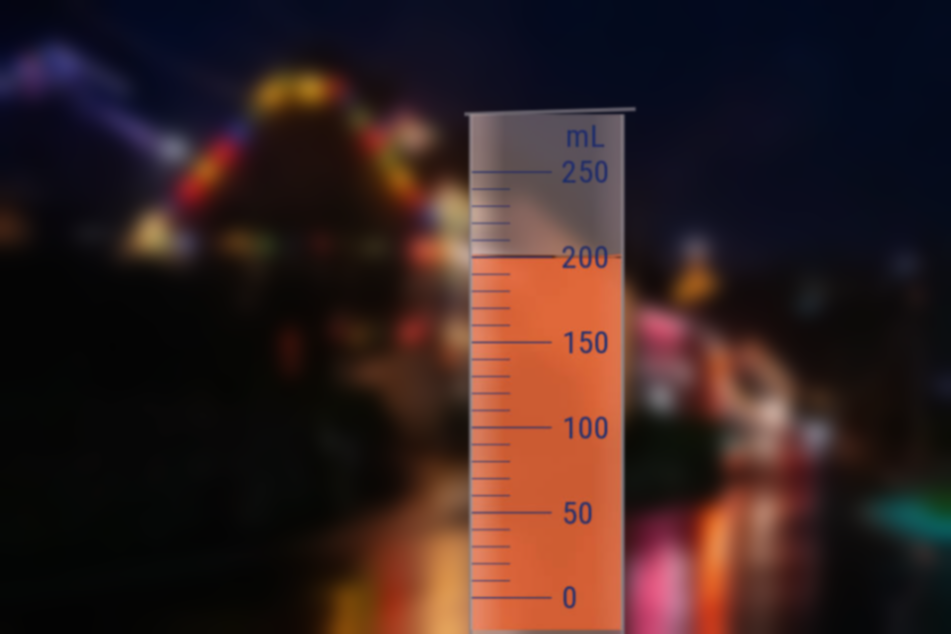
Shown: 200 (mL)
